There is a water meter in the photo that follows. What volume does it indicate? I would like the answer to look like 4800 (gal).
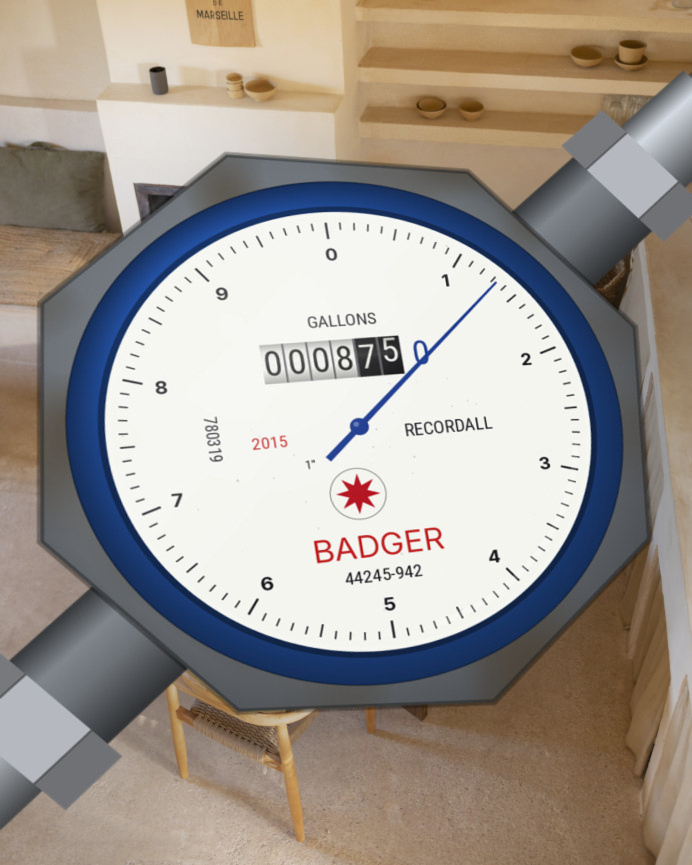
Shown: 8751.3 (gal)
